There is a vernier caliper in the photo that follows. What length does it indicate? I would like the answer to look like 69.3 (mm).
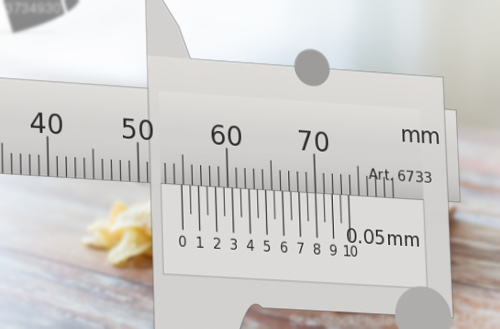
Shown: 54.8 (mm)
